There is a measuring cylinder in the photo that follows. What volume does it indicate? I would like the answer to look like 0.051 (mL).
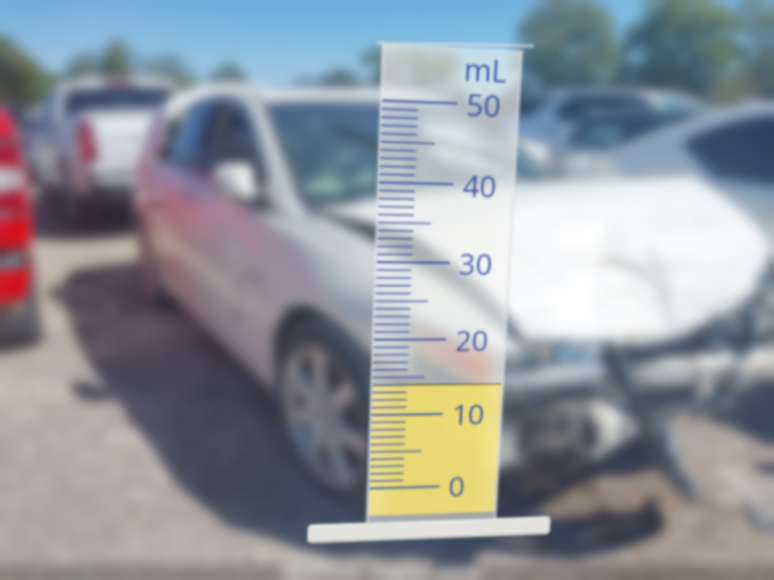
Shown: 14 (mL)
